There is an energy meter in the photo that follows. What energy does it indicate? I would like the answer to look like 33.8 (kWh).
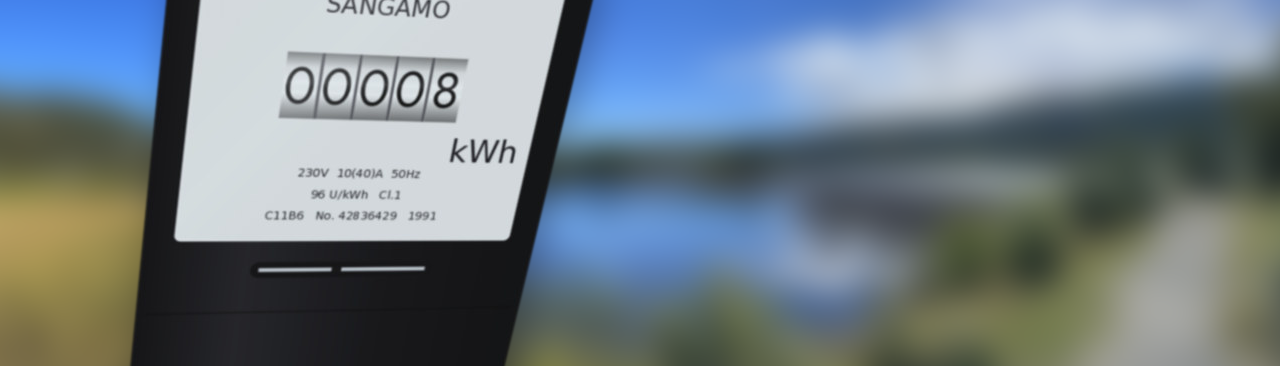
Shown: 8 (kWh)
